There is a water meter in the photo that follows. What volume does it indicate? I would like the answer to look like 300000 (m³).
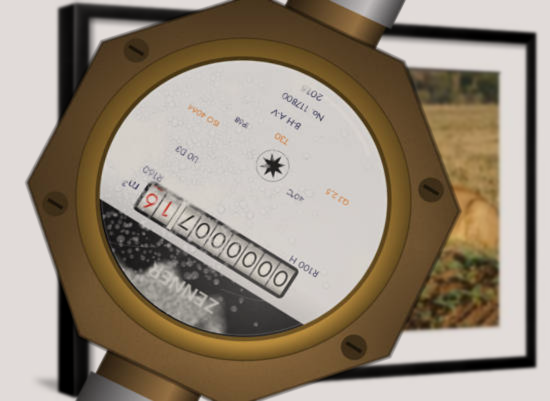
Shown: 7.16 (m³)
